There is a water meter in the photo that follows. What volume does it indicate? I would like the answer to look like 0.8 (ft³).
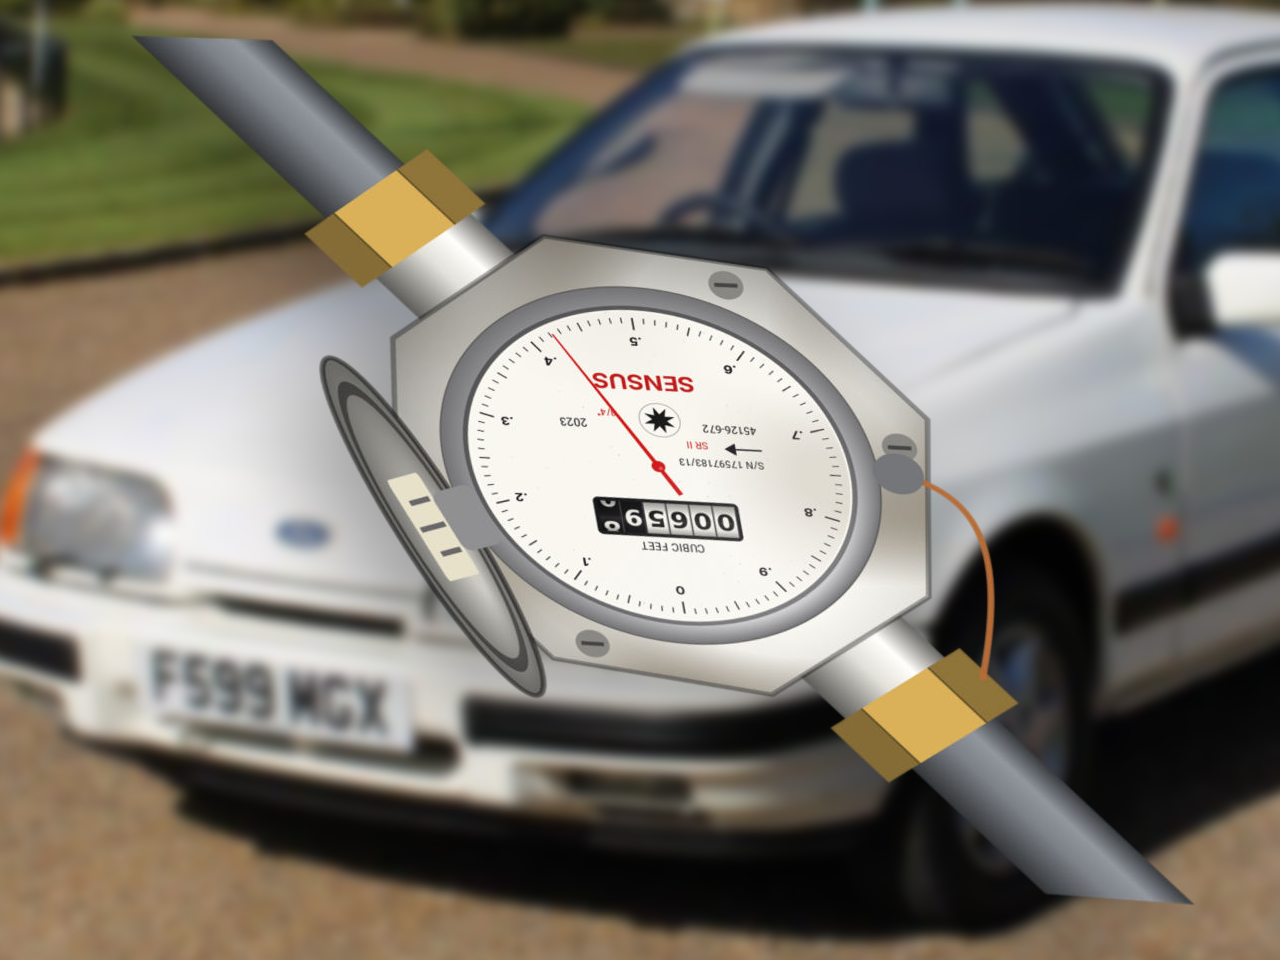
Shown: 6598.42 (ft³)
